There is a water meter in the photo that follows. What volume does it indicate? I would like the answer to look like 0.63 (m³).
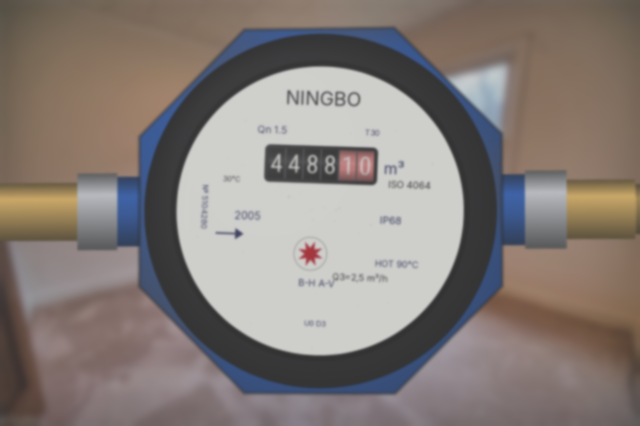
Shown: 4488.10 (m³)
